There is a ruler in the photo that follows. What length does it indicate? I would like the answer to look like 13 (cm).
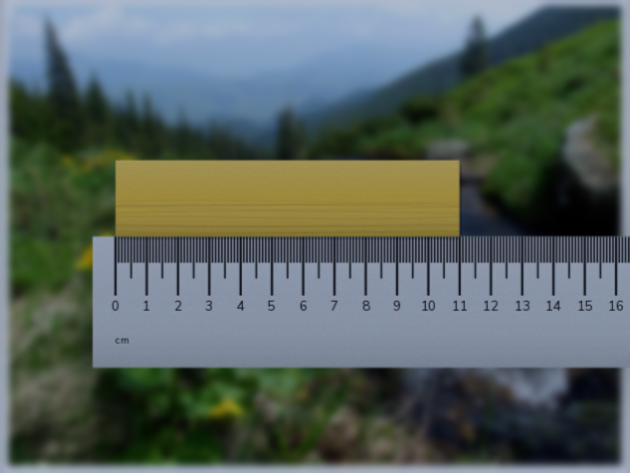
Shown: 11 (cm)
